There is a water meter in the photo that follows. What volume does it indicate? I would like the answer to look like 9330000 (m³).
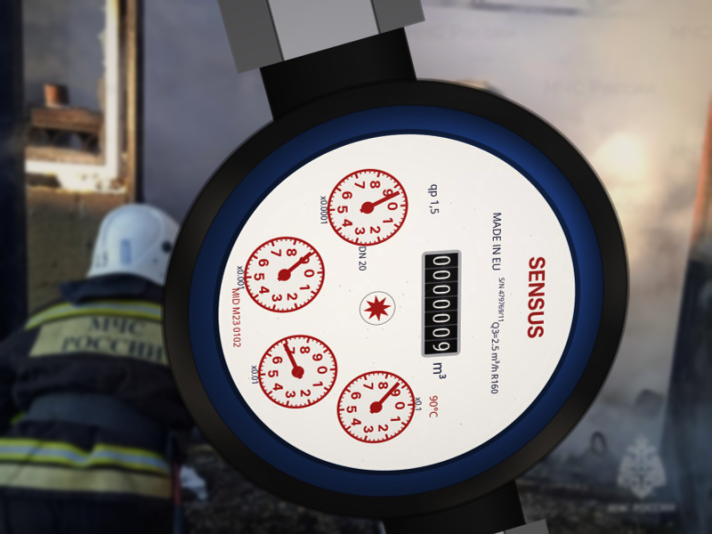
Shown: 9.8689 (m³)
